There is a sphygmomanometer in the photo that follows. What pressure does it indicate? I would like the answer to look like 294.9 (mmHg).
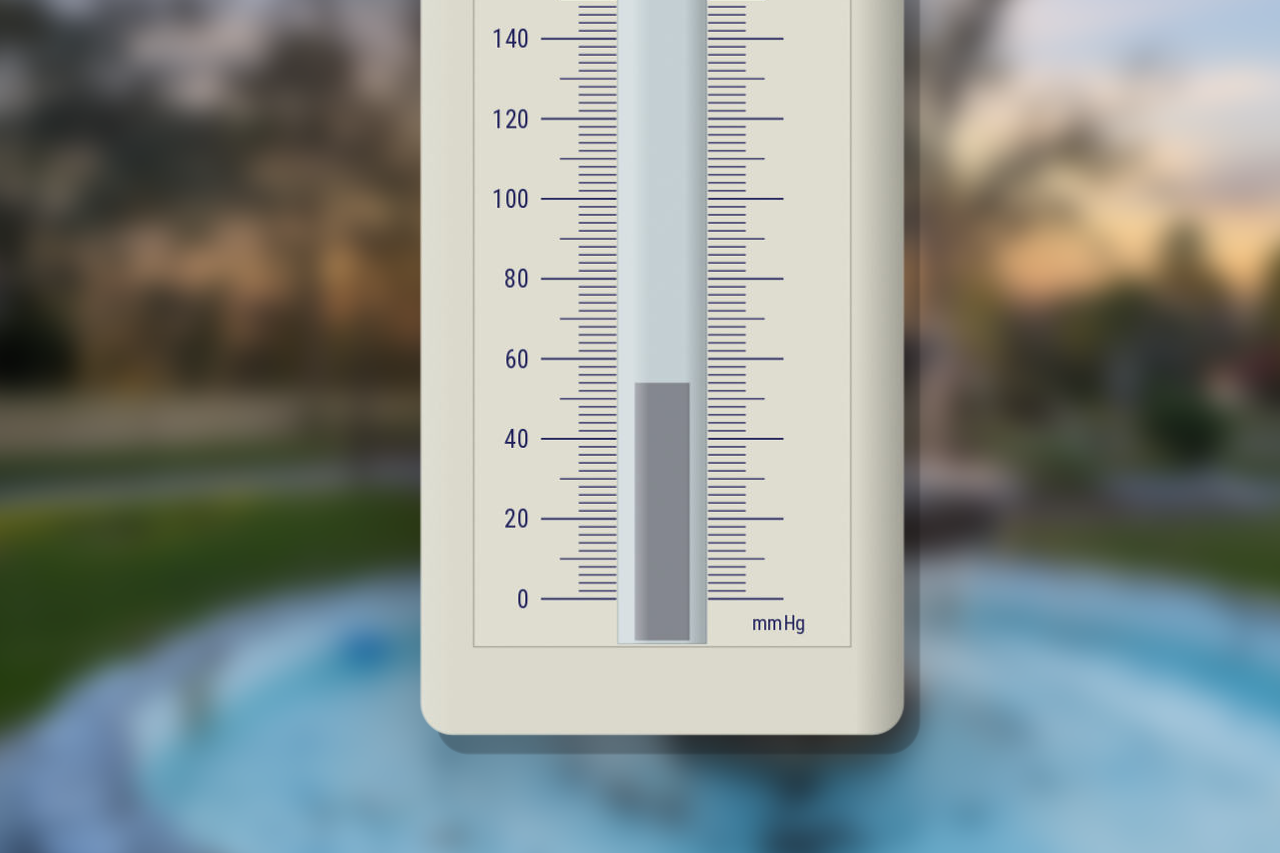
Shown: 54 (mmHg)
